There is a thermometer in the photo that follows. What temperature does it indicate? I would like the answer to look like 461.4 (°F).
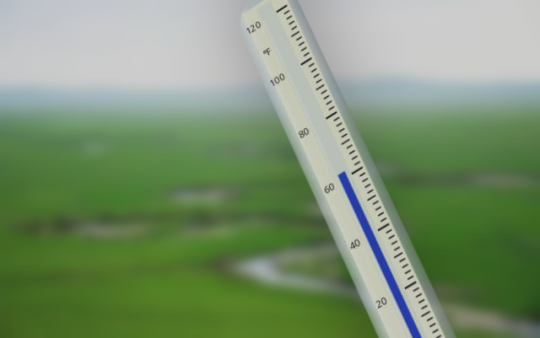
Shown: 62 (°F)
